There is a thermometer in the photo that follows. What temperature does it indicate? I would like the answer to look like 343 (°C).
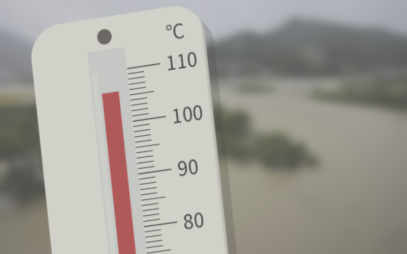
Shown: 106 (°C)
